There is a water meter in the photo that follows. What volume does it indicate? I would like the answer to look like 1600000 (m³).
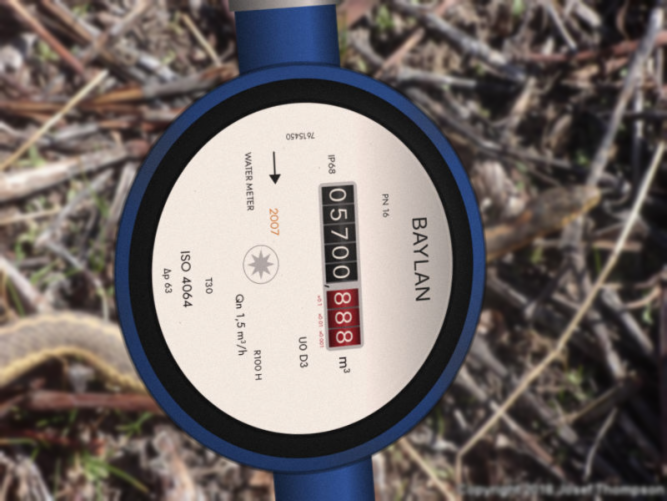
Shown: 5700.888 (m³)
